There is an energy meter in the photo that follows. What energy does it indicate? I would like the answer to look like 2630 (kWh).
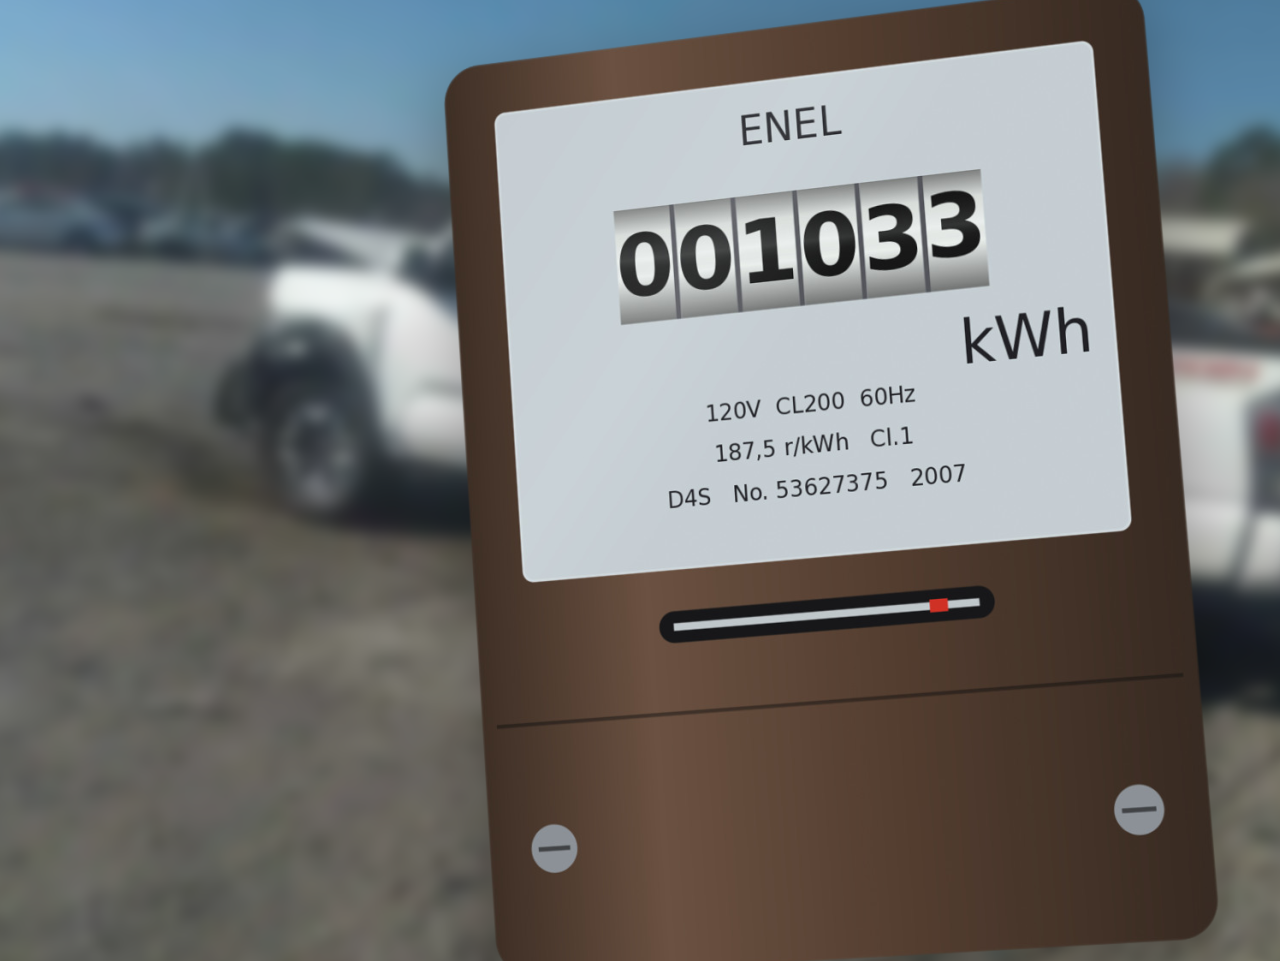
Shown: 1033 (kWh)
